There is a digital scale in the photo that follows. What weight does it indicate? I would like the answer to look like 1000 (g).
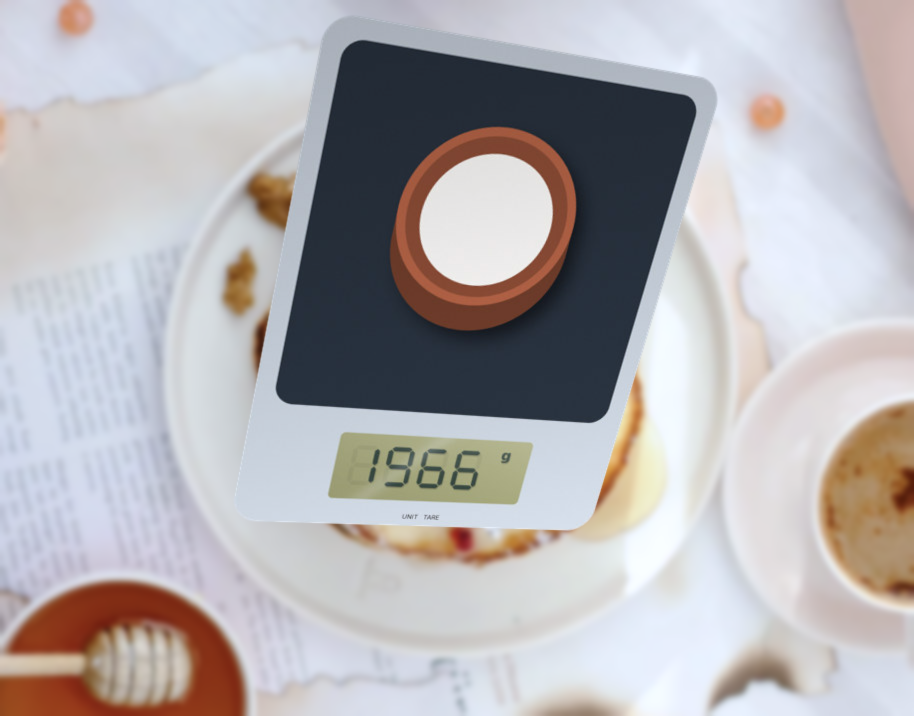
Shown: 1966 (g)
